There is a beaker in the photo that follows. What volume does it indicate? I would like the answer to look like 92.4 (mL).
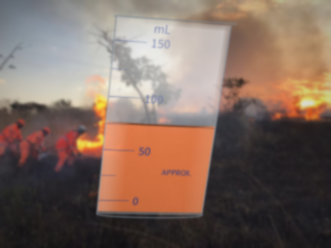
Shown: 75 (mL)
